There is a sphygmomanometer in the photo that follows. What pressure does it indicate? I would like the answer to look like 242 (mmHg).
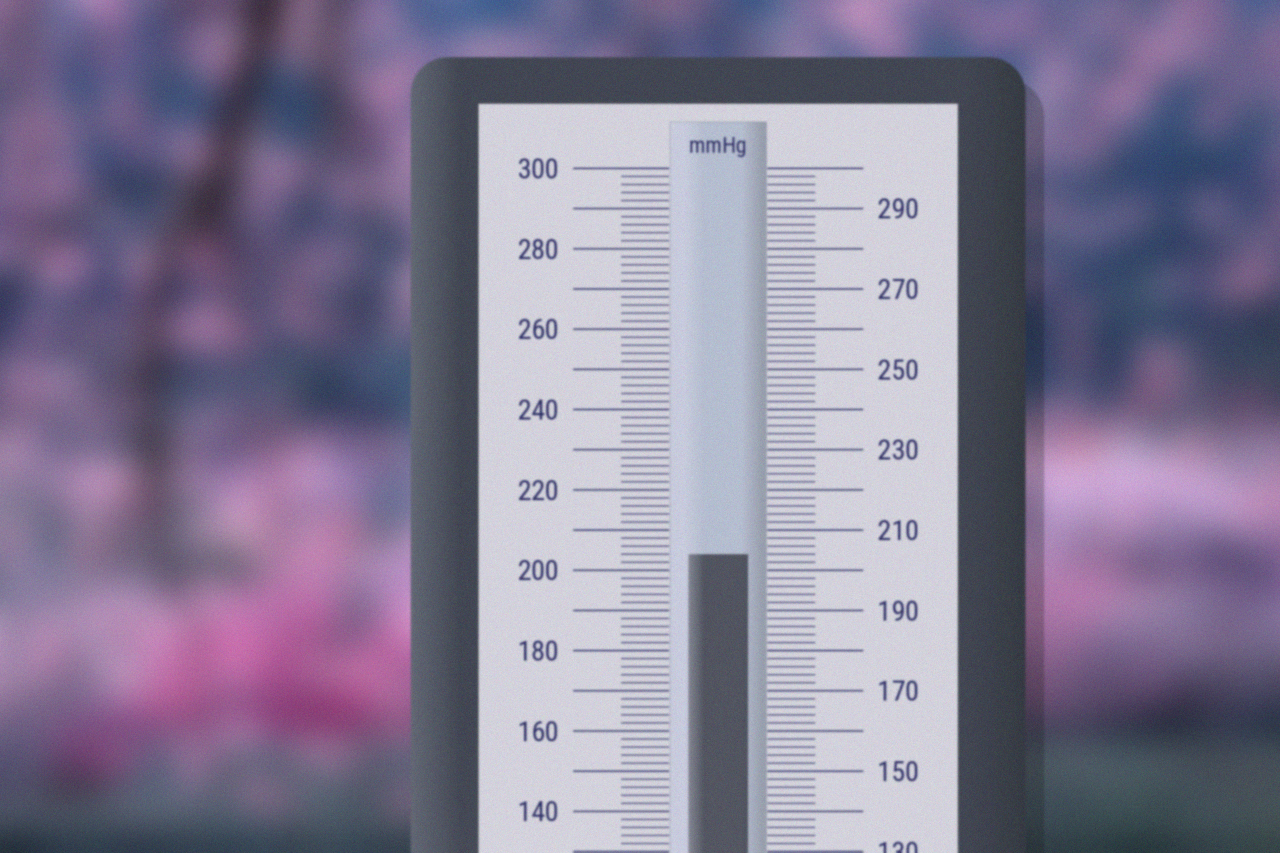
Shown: 204 (mmHg)
